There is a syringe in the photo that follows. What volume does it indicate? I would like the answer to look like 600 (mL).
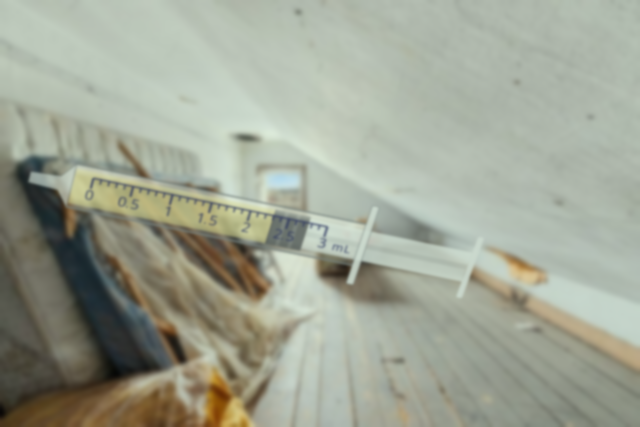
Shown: 2.3 (mL)
